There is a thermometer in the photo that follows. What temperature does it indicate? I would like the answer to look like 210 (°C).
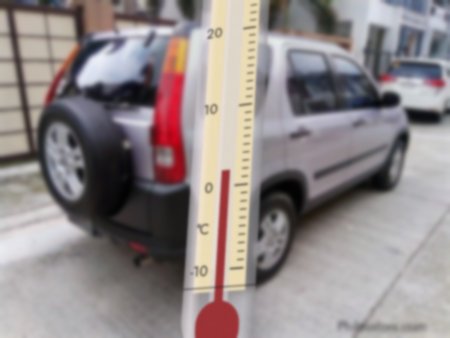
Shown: 2 (°C)
